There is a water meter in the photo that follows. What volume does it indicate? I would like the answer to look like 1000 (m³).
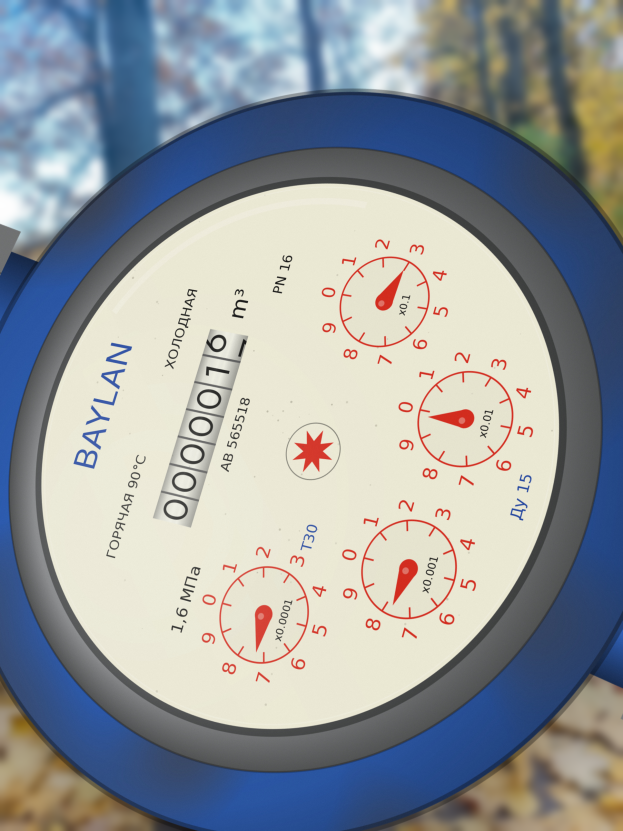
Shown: 16.2977 (m³)
